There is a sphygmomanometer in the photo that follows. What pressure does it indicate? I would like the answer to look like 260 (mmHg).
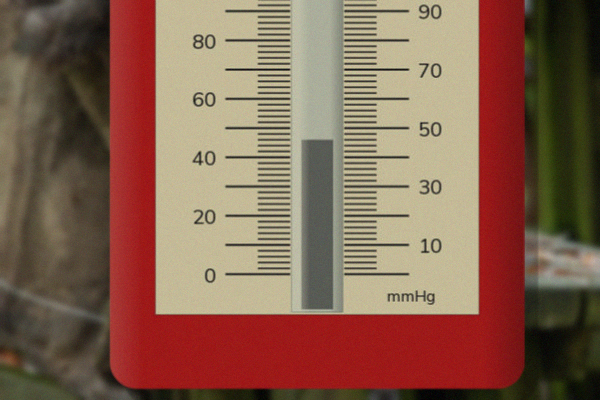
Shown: 46 (mmHg)
